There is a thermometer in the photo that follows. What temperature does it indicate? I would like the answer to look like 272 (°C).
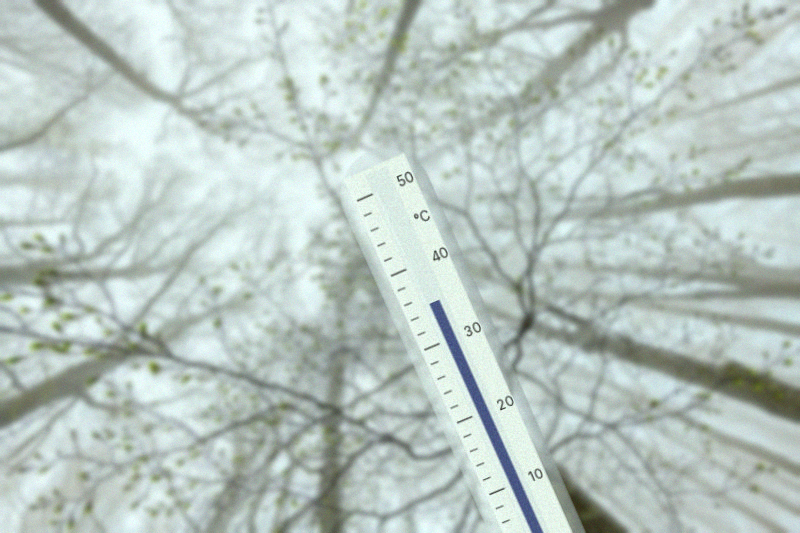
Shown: 35 (°C)
